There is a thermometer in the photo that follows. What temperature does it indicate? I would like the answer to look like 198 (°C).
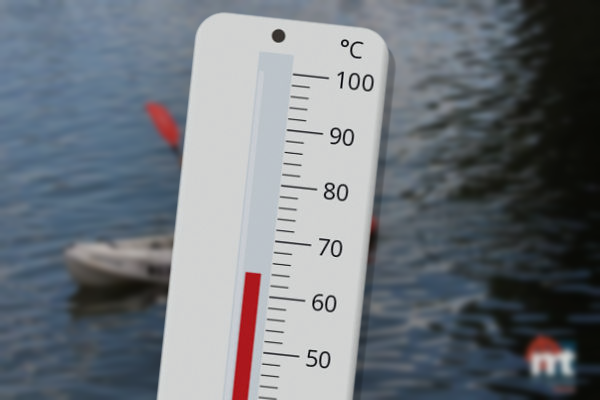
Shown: 64 (°C)
